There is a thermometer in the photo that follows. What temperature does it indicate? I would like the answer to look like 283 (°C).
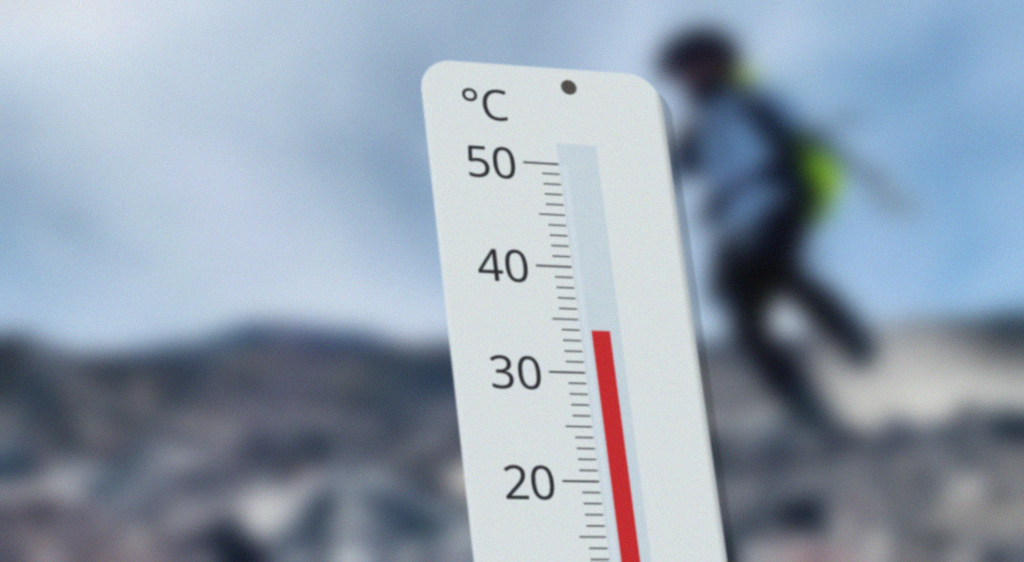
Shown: 34 (°C)
